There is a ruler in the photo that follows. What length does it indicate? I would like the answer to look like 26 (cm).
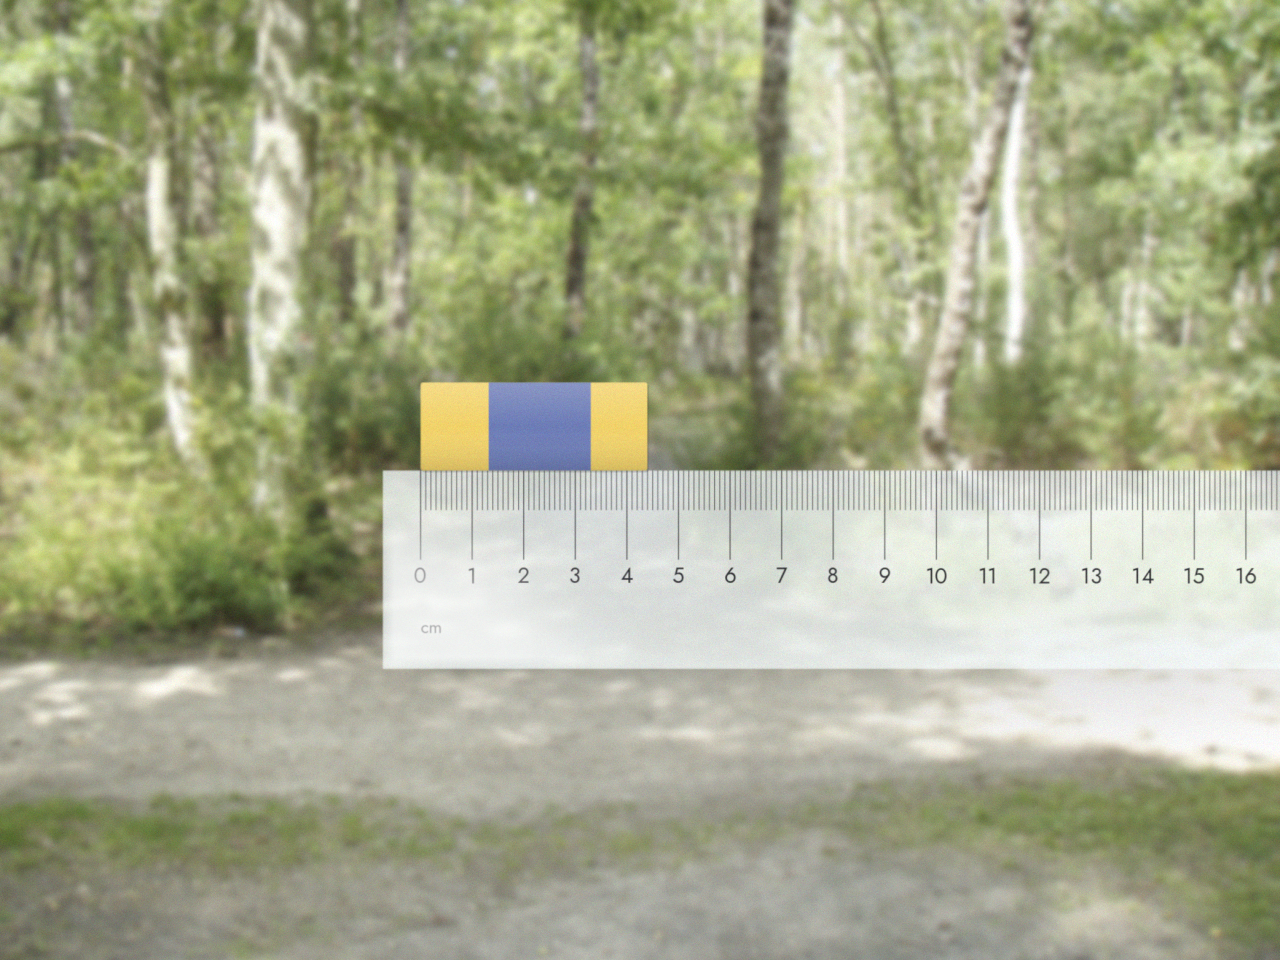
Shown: 4.4 (cm)
